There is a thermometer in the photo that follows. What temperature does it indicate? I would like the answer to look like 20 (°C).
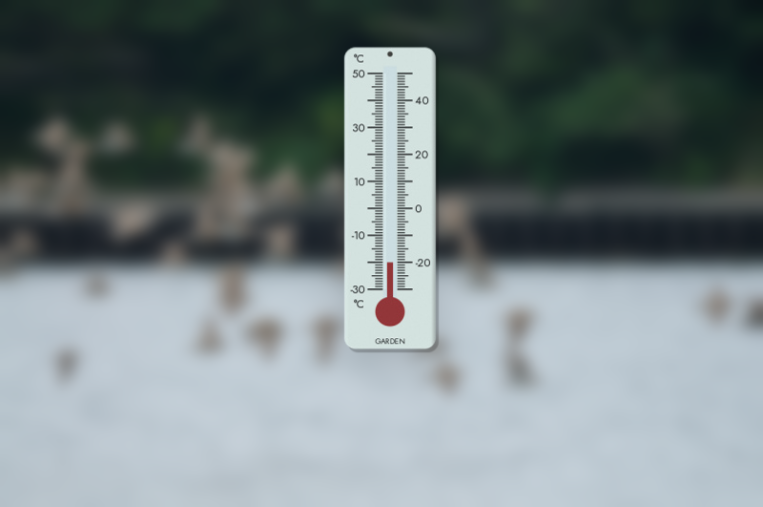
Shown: -20 (°C)
